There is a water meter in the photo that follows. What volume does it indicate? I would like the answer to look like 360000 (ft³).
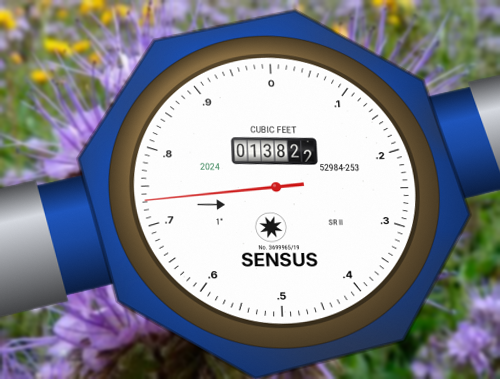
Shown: 13821.73 (ft³)
